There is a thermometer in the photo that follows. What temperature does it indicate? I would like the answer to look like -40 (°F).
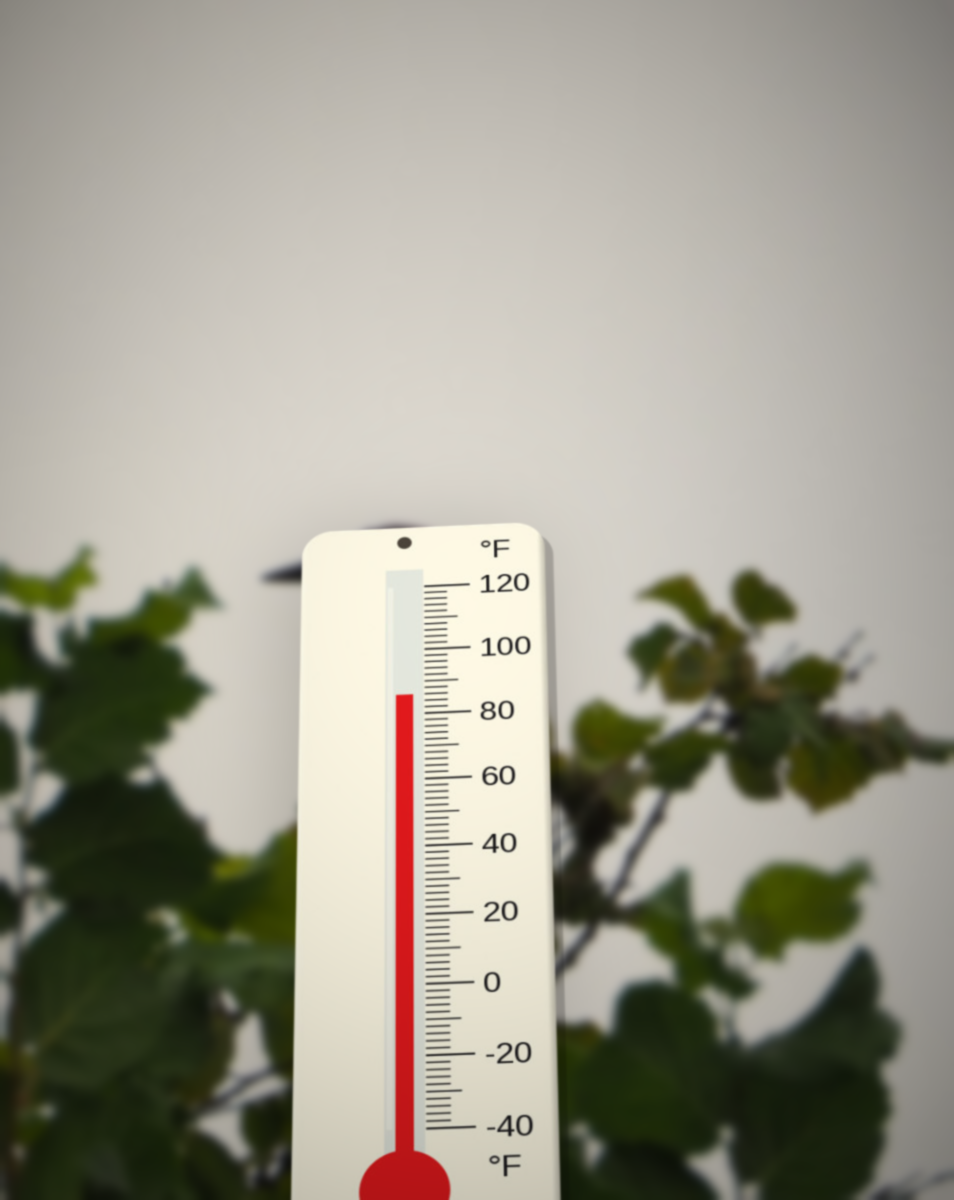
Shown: 86 (°F)
